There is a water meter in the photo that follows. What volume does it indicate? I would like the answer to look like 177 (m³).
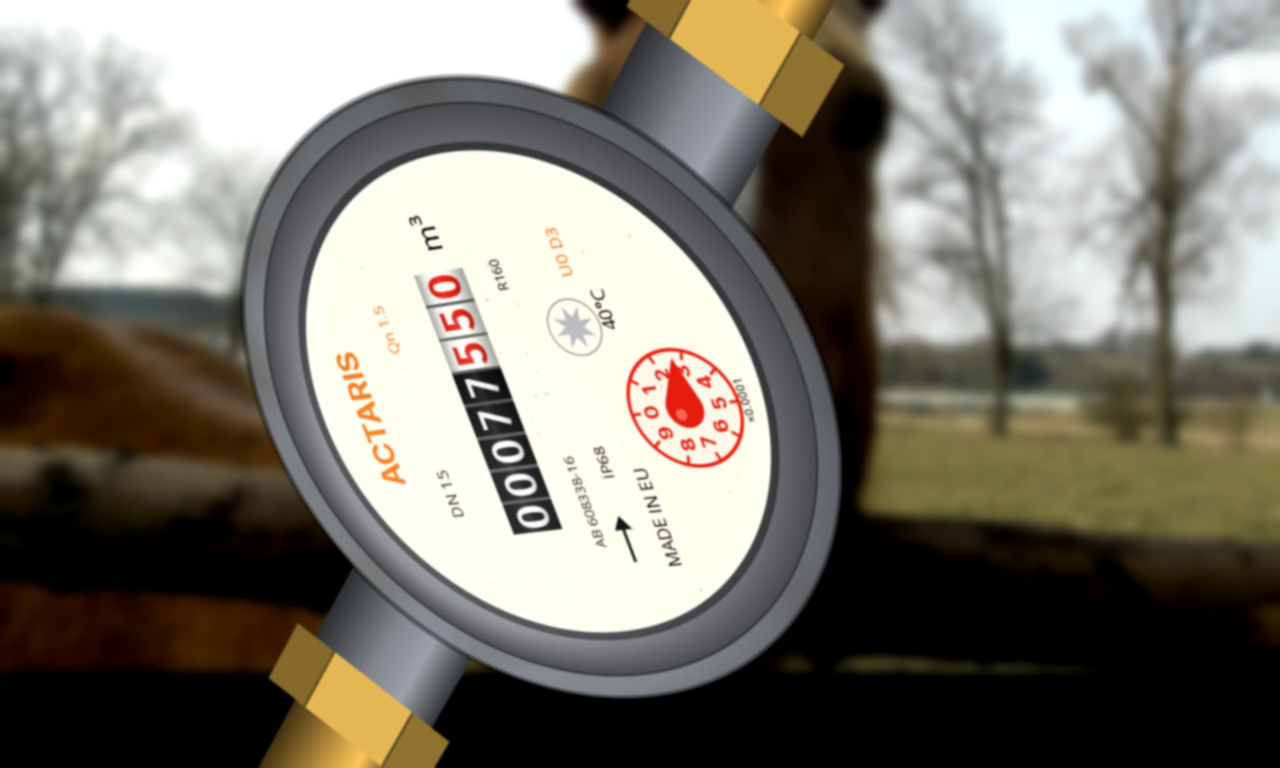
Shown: 77.5502 (m³)
